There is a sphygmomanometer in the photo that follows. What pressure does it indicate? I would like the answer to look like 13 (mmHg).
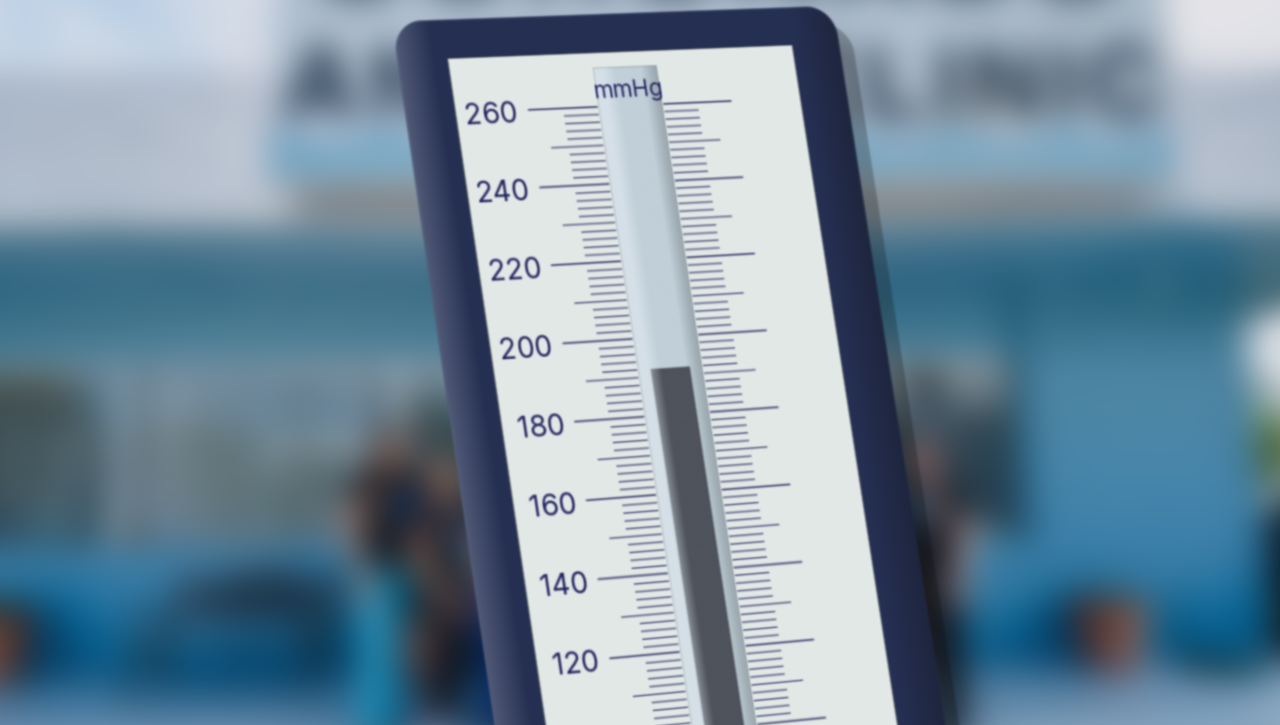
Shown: 192 (mmHg)
